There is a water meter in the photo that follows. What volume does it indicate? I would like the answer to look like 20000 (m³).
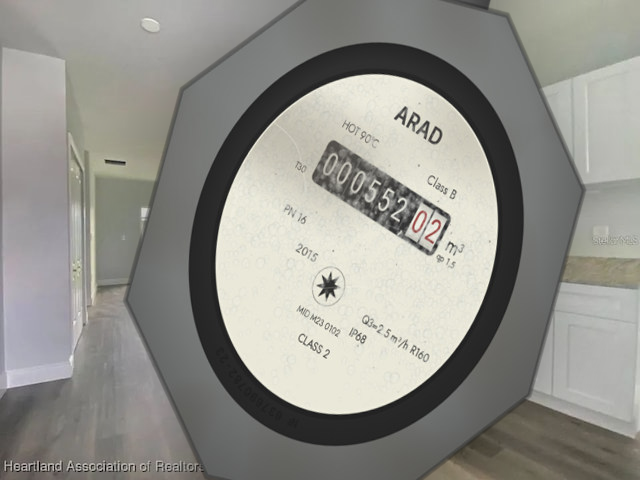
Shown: 552.02 (m³)
